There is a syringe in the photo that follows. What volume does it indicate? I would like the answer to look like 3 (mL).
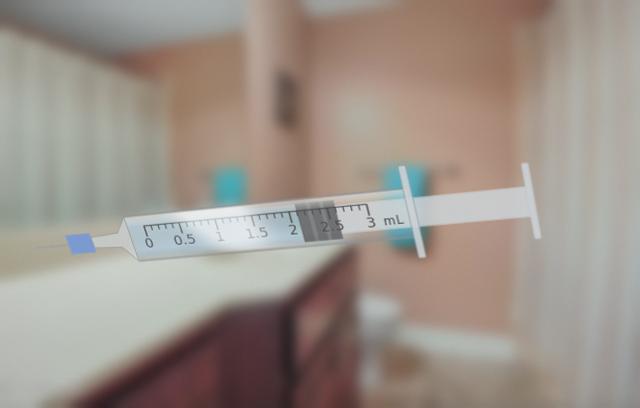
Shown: 2.1 (mL)
